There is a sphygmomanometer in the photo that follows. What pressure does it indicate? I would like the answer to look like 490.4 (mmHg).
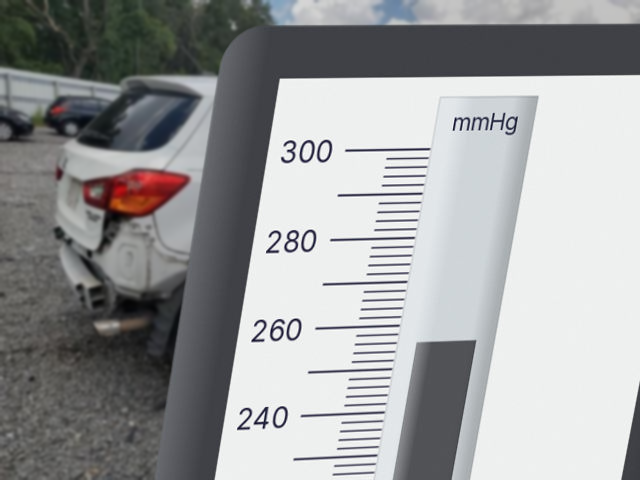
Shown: 256 (mmHg)
